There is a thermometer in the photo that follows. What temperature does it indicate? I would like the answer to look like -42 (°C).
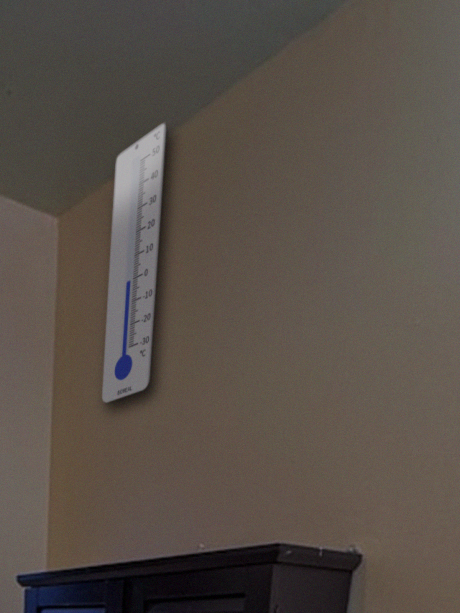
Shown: 0 (°C)
